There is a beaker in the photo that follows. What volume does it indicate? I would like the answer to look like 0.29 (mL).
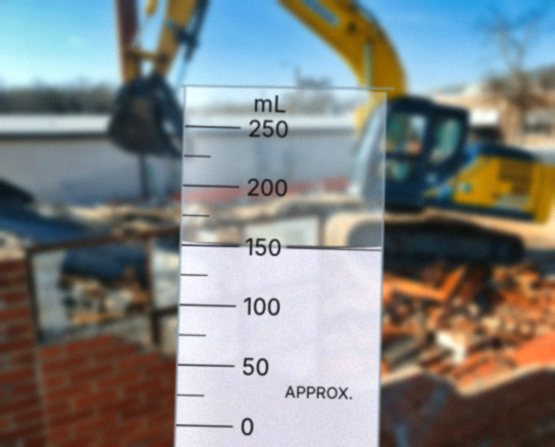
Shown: 150 (mL)
